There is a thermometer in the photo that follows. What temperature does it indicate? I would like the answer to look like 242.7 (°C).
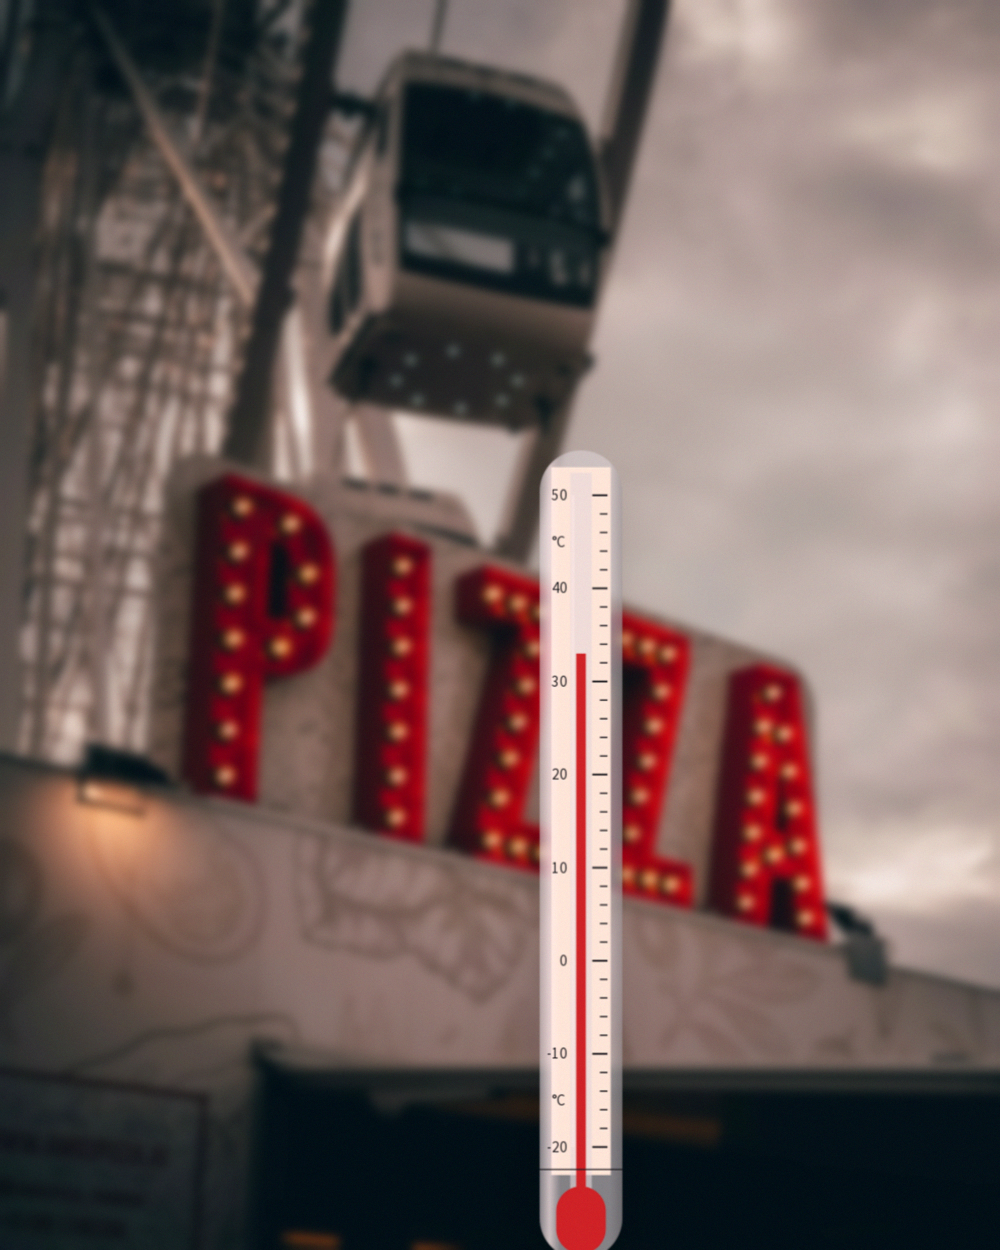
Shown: 33 (°C)
